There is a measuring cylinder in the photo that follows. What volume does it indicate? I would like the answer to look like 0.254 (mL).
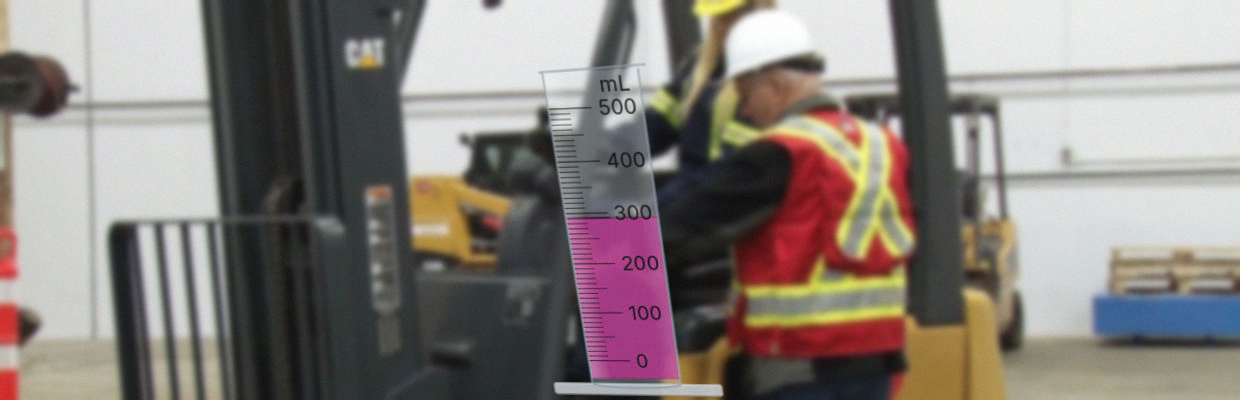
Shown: 290 (mL)
